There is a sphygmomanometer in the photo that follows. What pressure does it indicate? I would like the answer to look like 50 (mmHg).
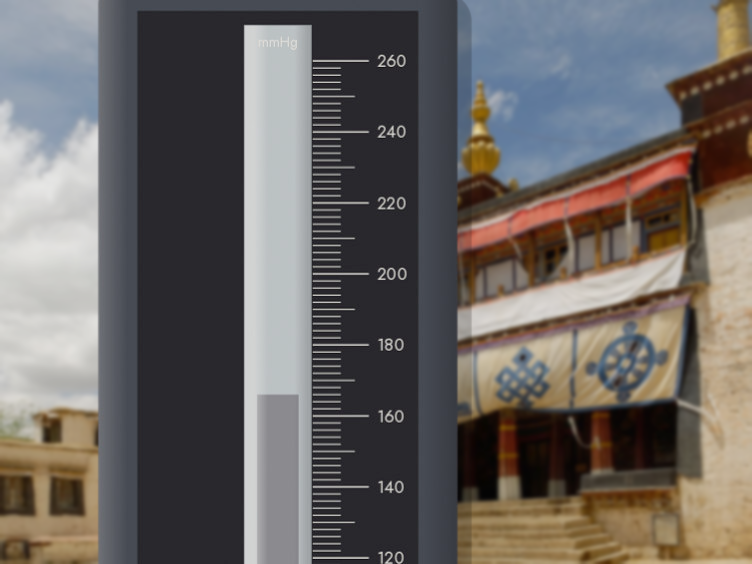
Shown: 166 (mmHg)
